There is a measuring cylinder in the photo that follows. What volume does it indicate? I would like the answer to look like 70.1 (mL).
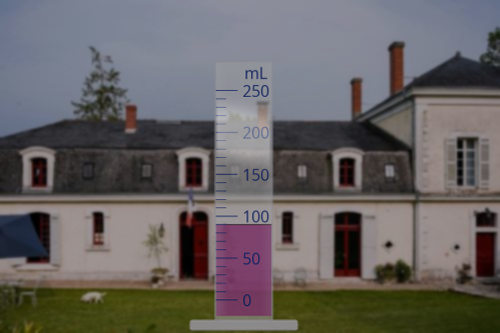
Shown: 90 (mL)
